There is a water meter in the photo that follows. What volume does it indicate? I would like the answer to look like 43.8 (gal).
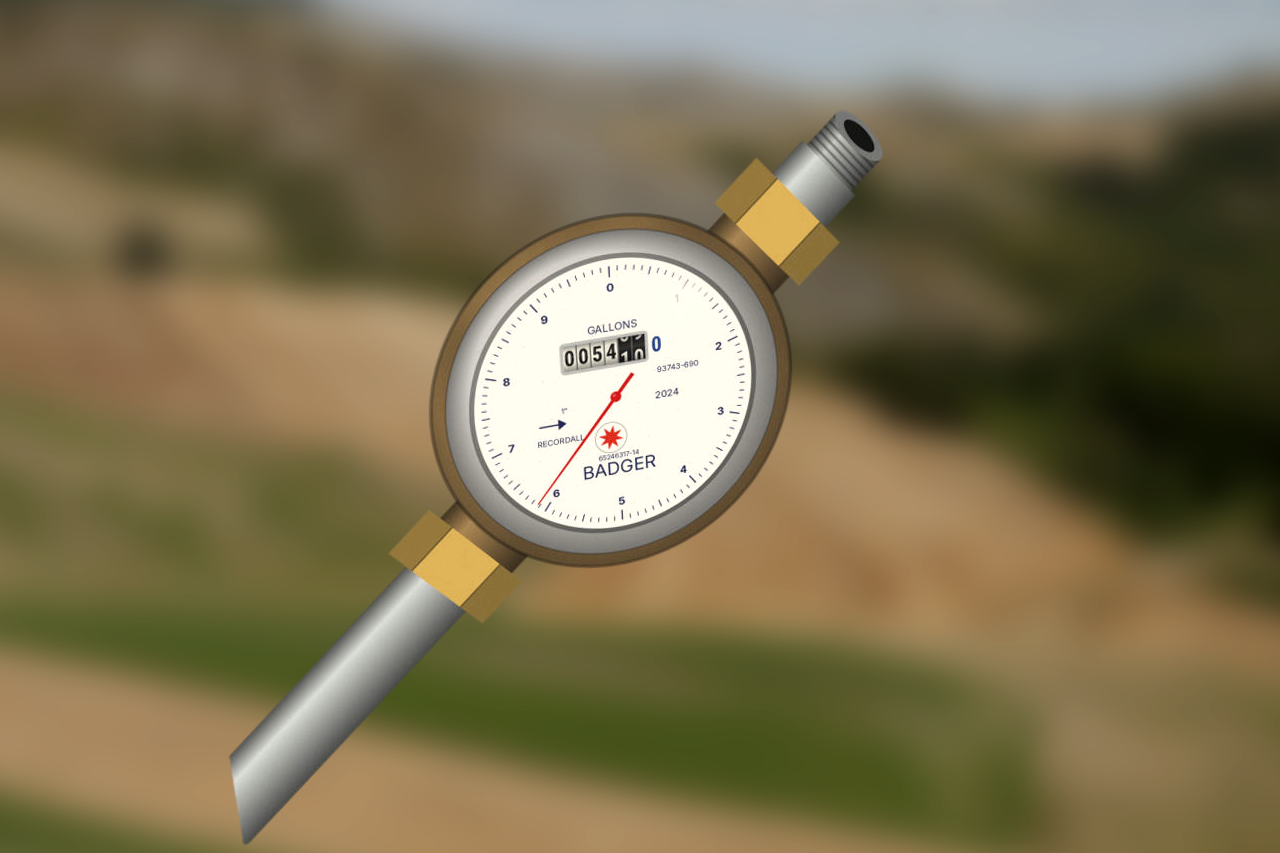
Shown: 54096.1 (gal)
